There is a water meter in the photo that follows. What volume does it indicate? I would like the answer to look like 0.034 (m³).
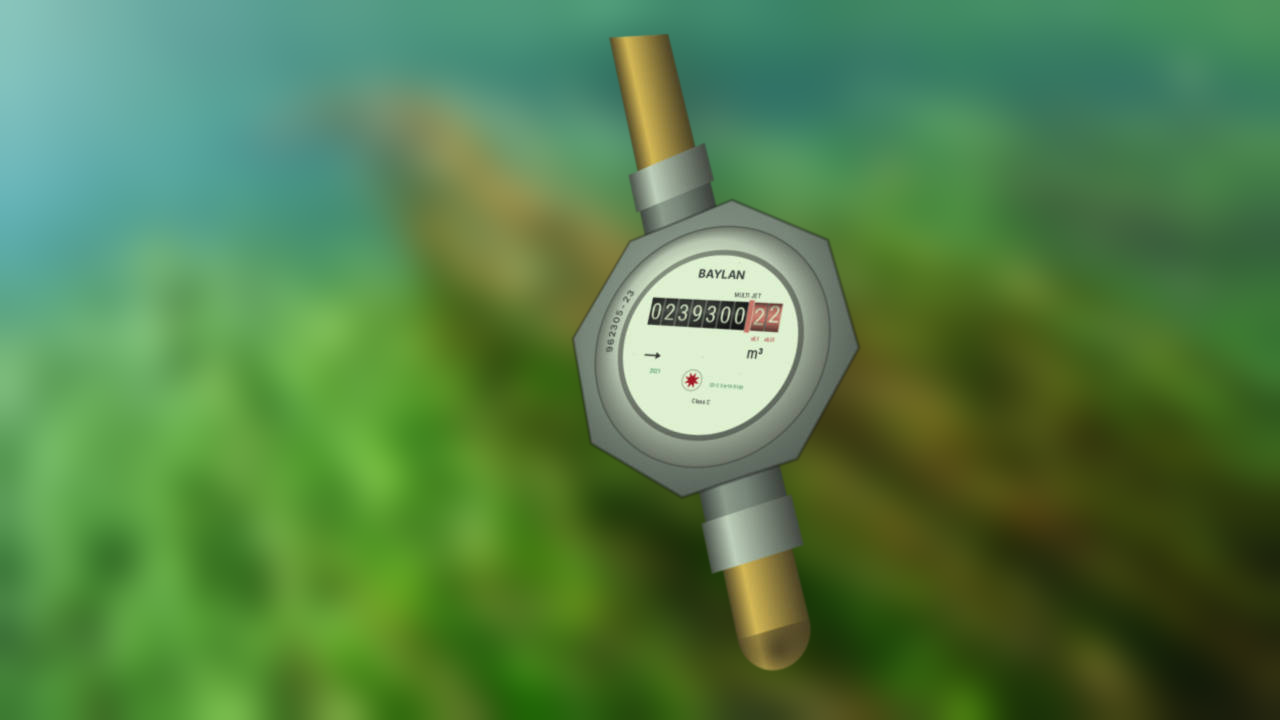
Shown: 239300.22 (m³)
